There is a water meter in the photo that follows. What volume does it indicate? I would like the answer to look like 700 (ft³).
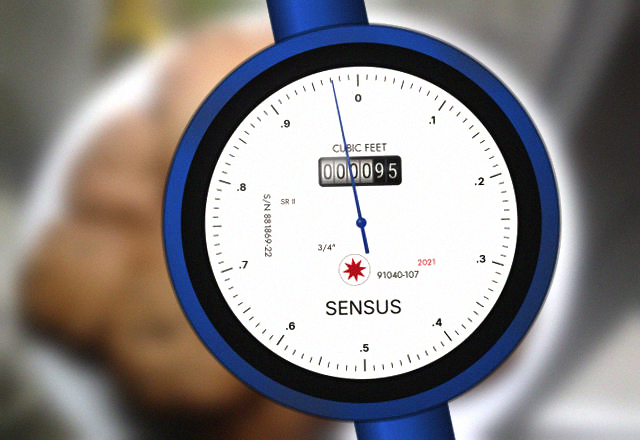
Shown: 94.97 (ft³)
